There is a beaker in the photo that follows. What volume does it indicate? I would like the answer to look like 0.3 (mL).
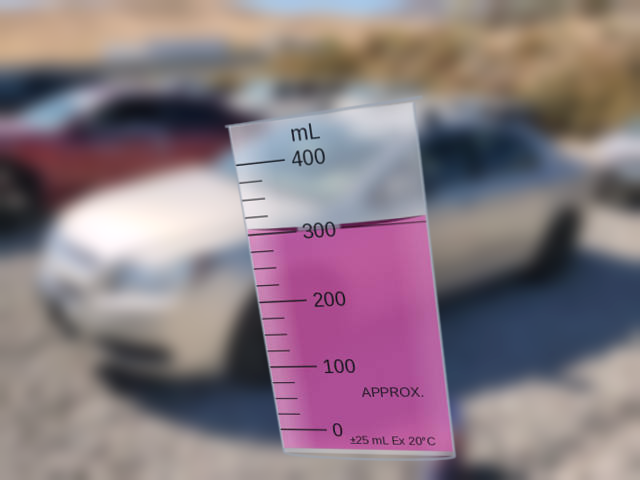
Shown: 300 (mL)
